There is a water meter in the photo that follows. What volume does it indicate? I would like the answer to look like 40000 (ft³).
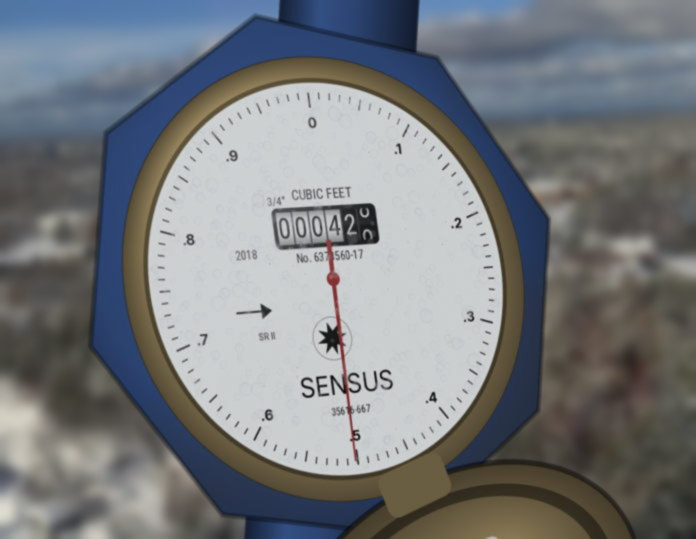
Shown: 428.50 (ft³)
